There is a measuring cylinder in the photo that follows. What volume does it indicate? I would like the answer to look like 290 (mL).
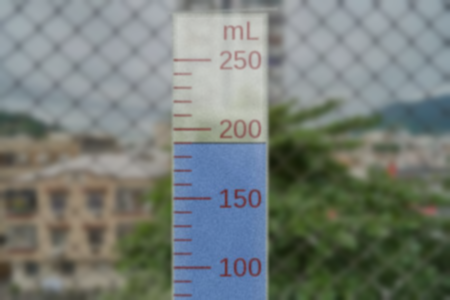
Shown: 190 (mL)
